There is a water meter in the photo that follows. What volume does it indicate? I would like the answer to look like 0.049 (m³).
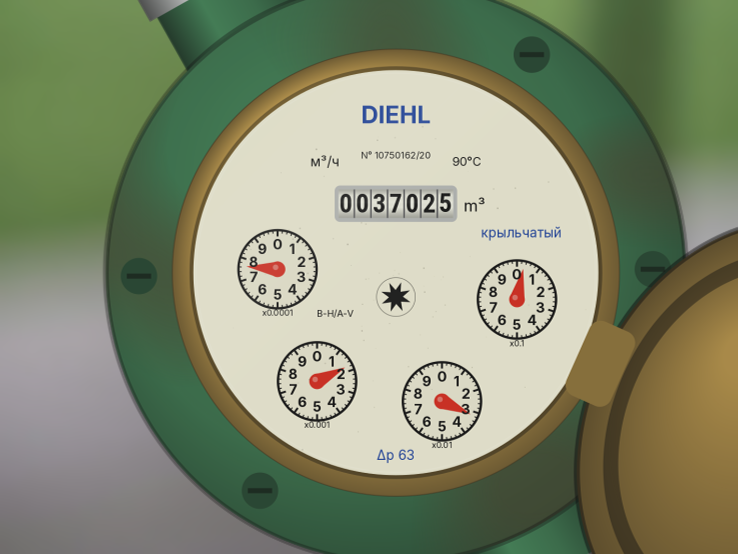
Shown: 37025.0317 (m³)
